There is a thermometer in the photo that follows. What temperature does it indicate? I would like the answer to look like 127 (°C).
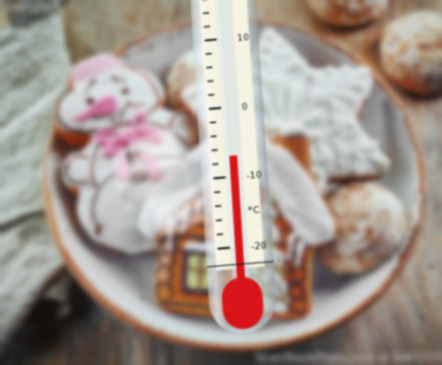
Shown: -7 (°C)
